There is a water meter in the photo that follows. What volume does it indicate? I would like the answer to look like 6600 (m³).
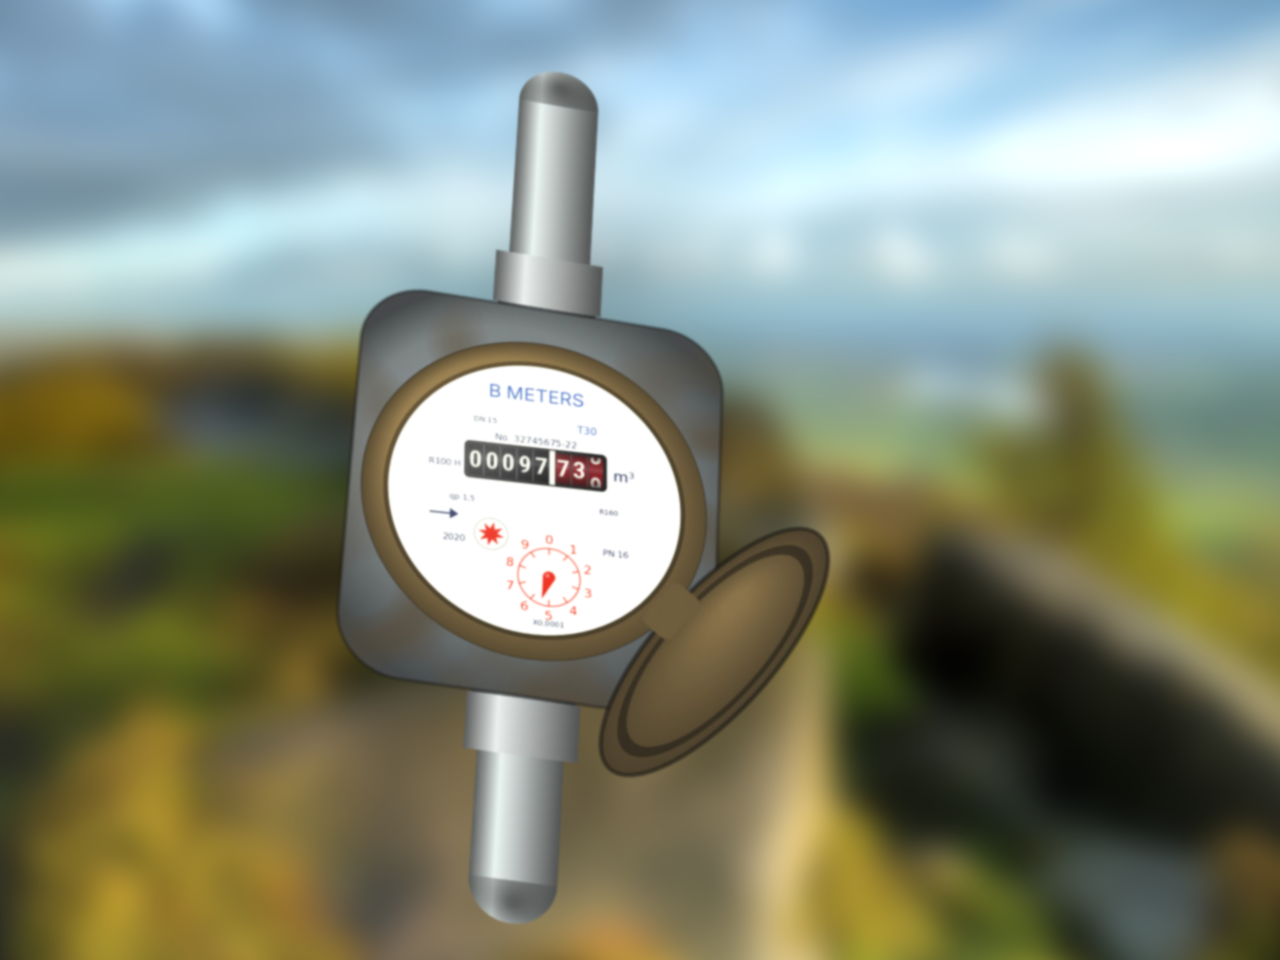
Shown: 97.7385 (m³)
